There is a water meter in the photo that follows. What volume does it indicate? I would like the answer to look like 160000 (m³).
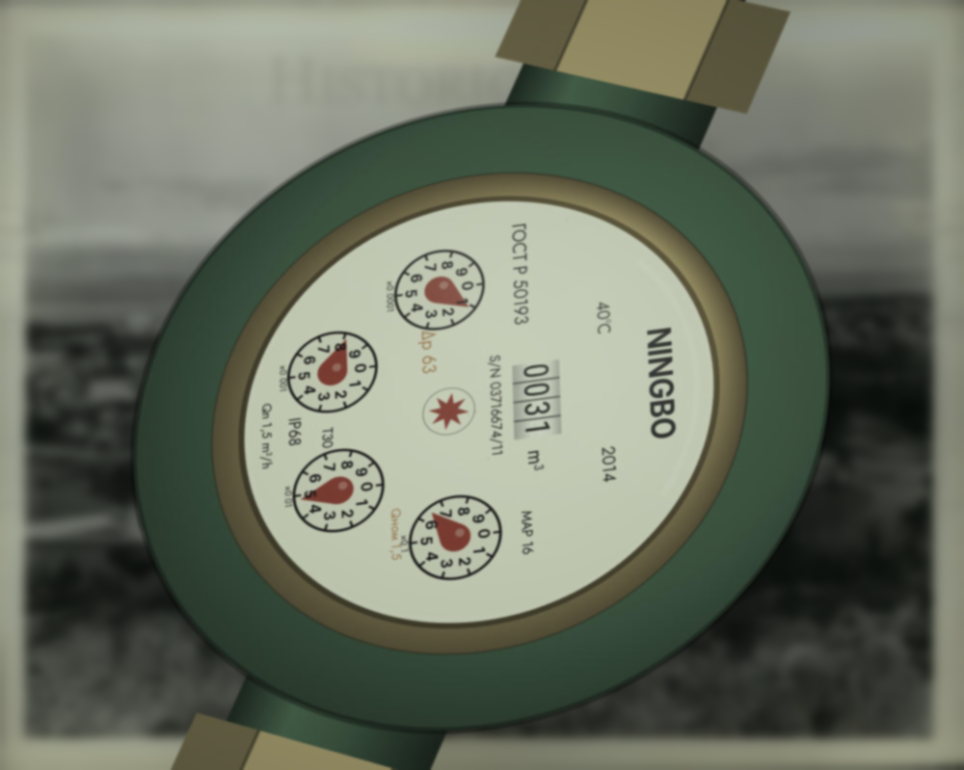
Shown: 31.6481 (m³)
